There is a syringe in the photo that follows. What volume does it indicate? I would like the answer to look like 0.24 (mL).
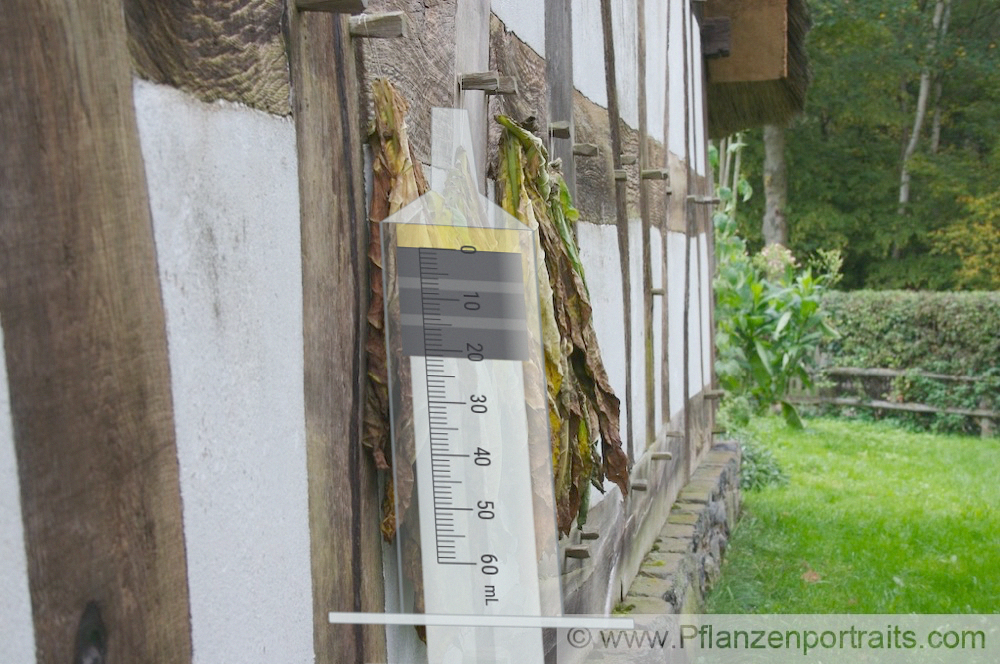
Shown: 0 (mL)
